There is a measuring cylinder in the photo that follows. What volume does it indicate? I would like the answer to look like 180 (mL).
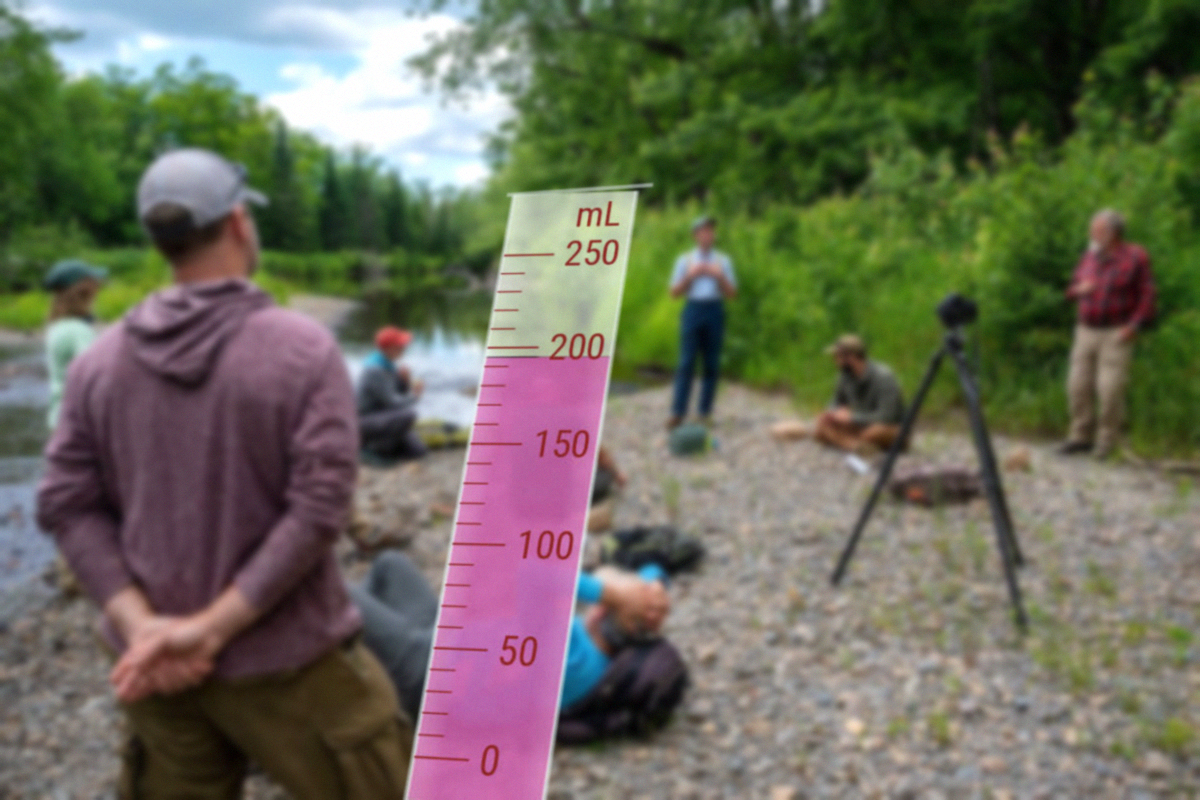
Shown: 195 (mL)
